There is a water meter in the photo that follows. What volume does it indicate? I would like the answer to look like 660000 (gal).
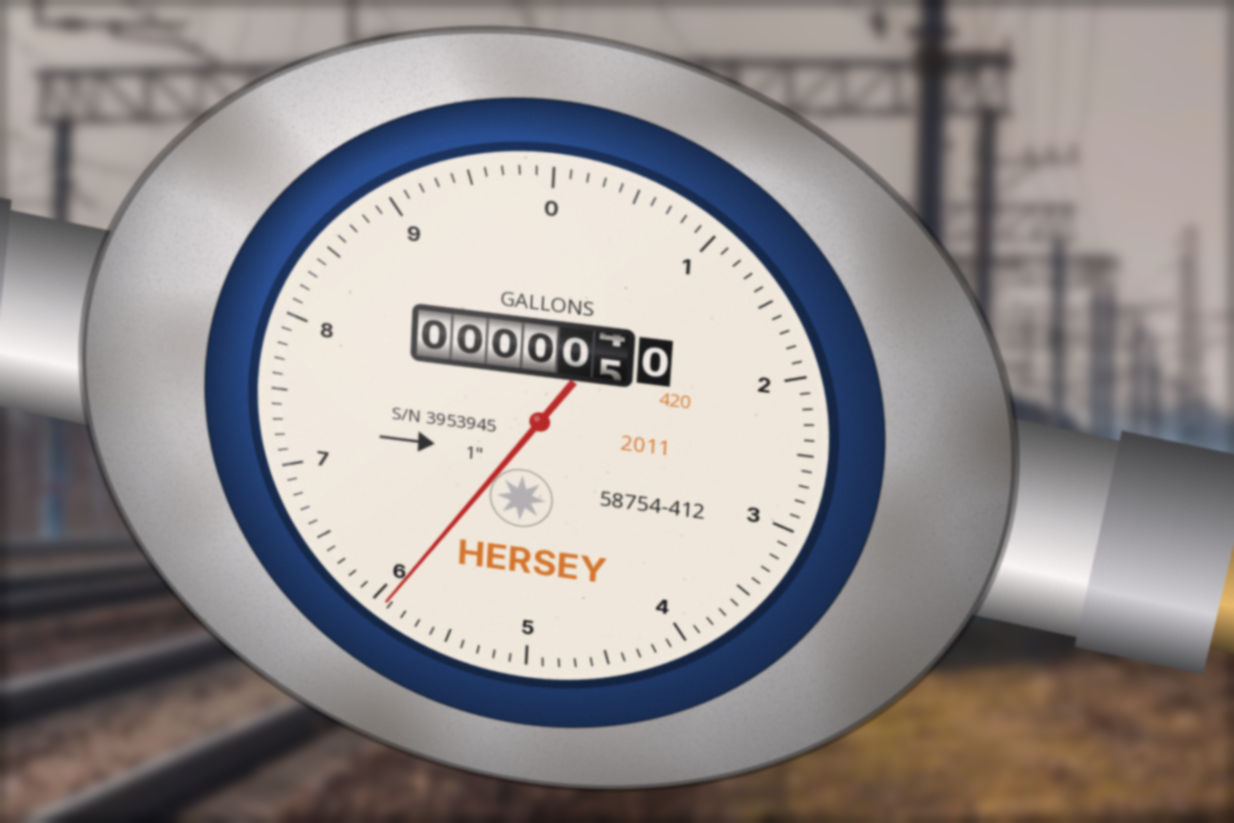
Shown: 45.9 (gal)
